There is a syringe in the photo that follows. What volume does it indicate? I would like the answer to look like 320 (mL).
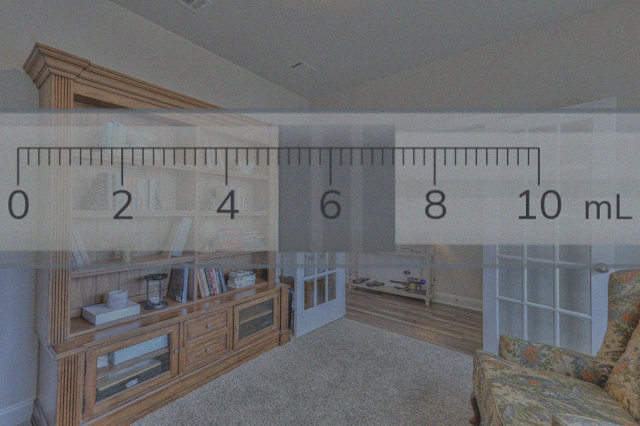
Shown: 5 (mL)
